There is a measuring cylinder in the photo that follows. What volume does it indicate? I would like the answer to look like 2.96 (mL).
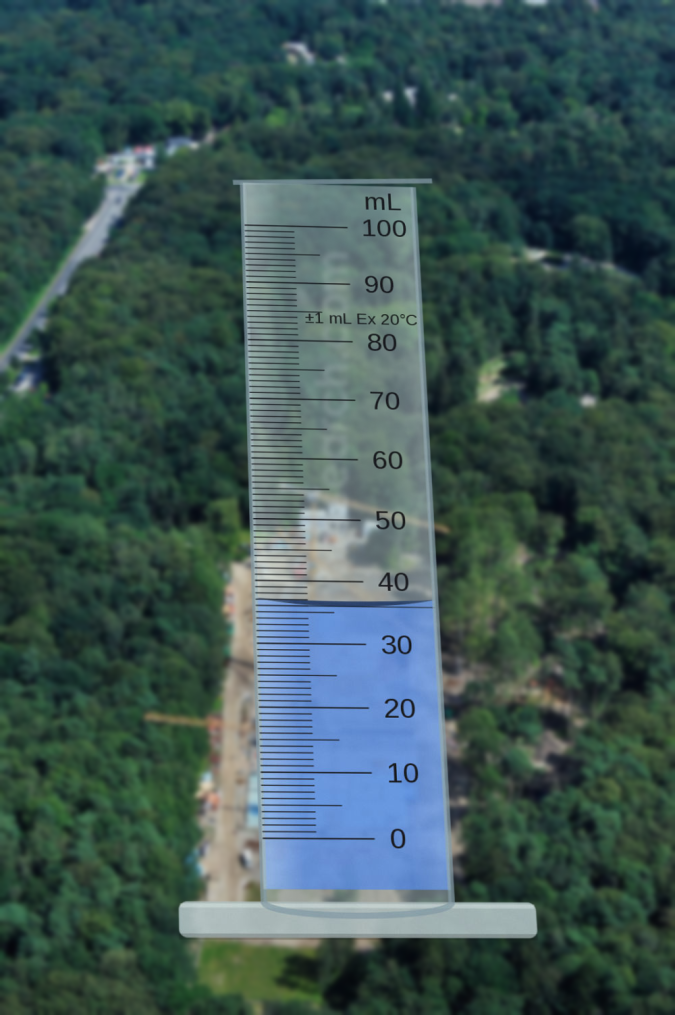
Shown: 36 (mL)
